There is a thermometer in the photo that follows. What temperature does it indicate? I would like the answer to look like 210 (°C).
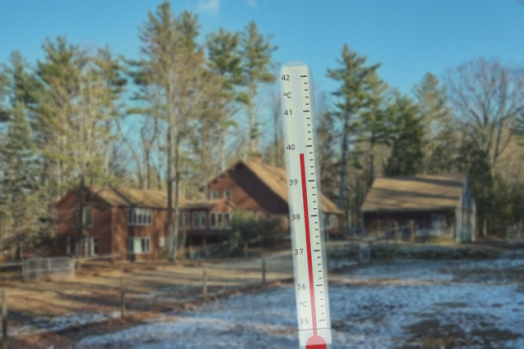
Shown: 39.8 (°C)
